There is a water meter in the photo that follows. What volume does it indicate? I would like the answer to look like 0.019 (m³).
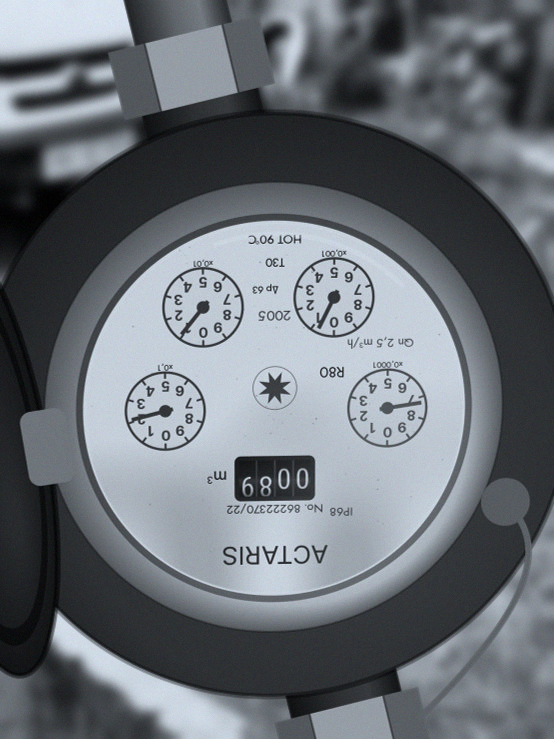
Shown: 89.2107 (m³)
